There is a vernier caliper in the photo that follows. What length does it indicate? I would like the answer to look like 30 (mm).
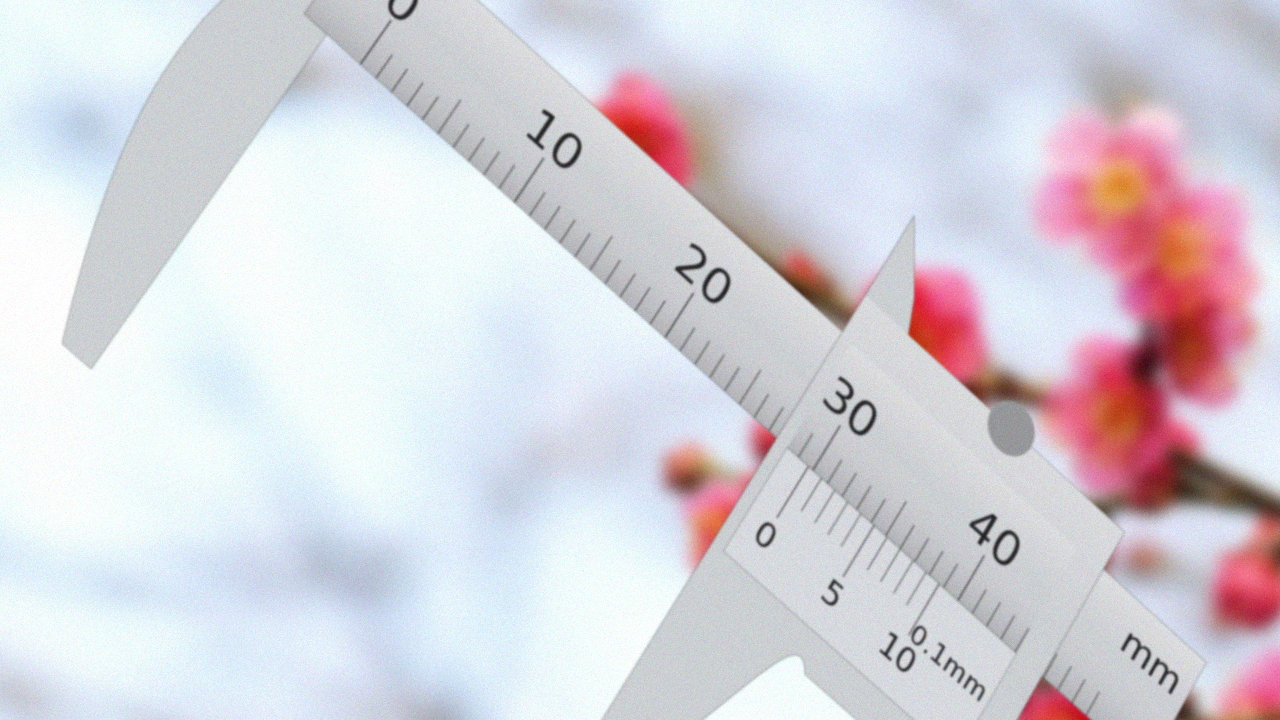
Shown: 29.7 (mm)
